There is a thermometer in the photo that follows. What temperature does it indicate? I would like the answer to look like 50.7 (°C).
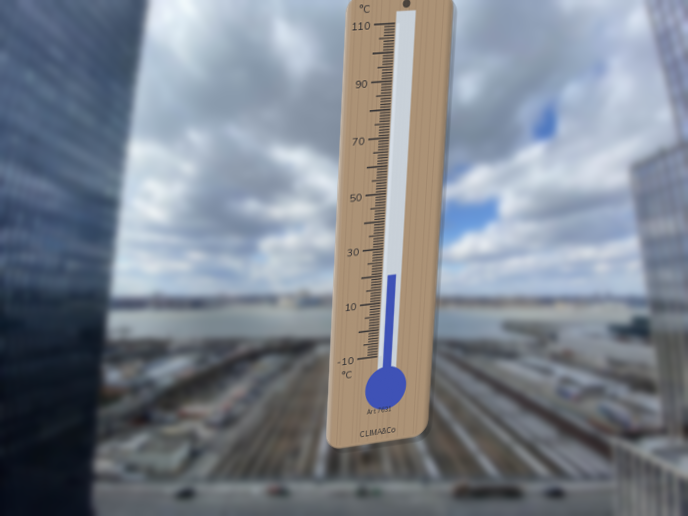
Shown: 20 (°C)
